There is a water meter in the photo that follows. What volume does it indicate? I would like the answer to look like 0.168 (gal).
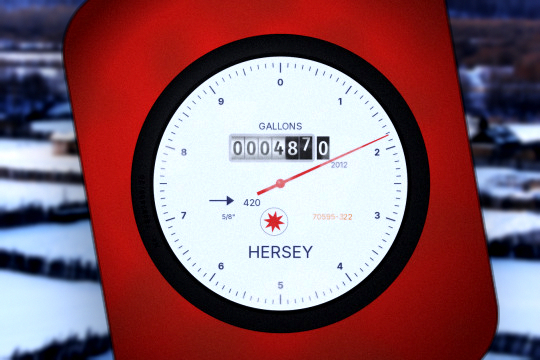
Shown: 4871.8 (gal)
